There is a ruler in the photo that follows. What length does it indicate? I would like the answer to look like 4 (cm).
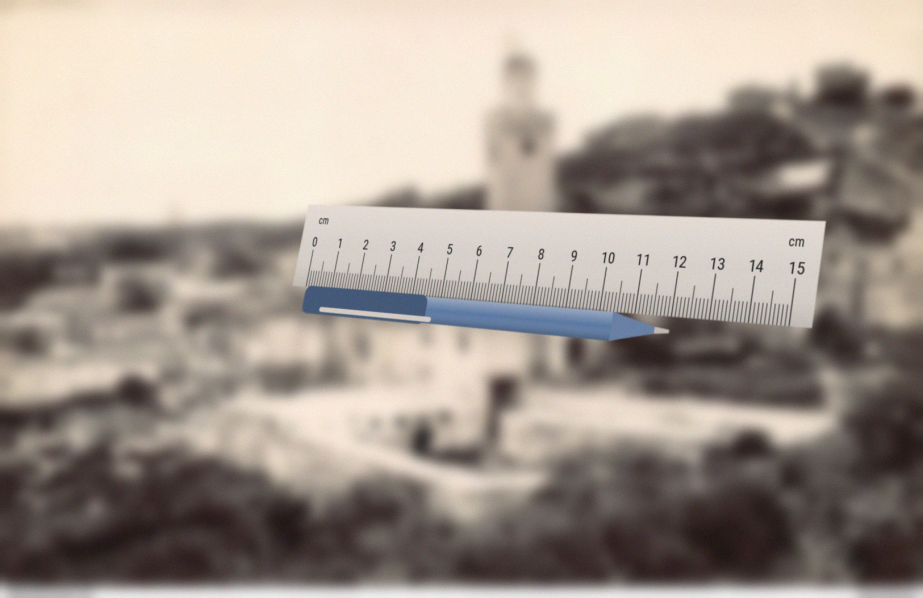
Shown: 12 (cm)
